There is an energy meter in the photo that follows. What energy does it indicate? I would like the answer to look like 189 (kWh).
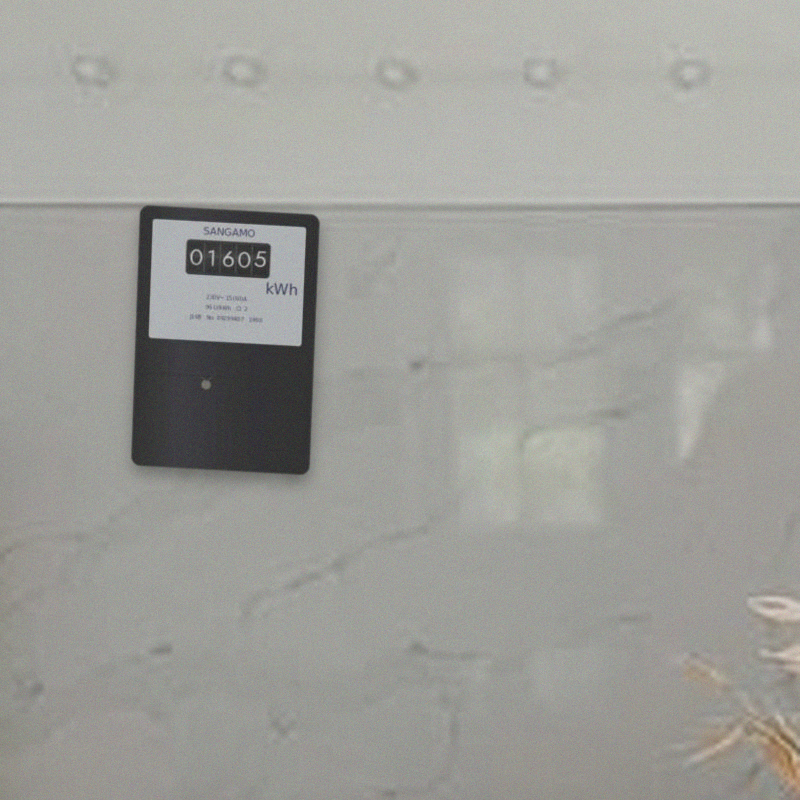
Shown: 1605 (kWh)
